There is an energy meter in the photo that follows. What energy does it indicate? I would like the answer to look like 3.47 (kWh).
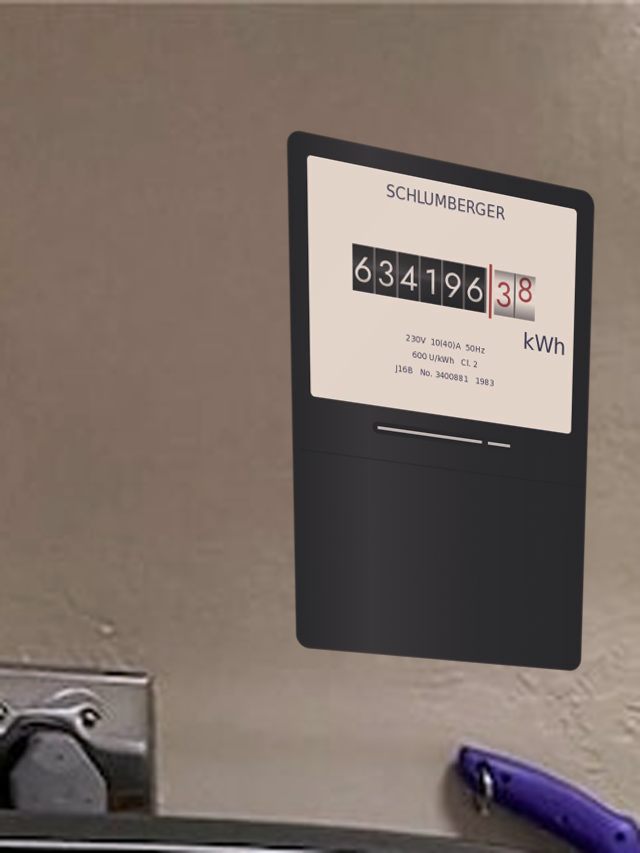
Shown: 634196.38 (kWh)
